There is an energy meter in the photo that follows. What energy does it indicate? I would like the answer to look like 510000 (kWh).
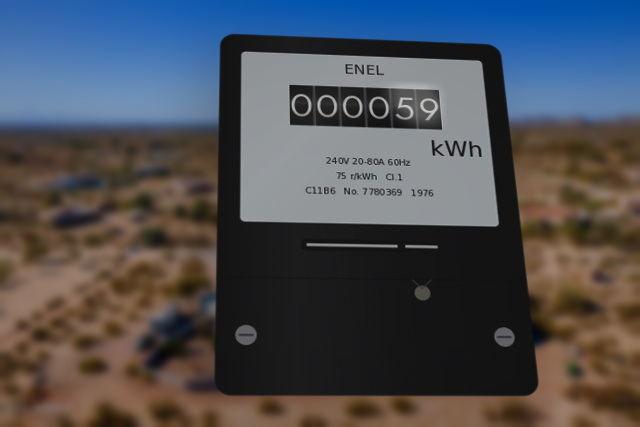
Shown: 59 (kWh)
